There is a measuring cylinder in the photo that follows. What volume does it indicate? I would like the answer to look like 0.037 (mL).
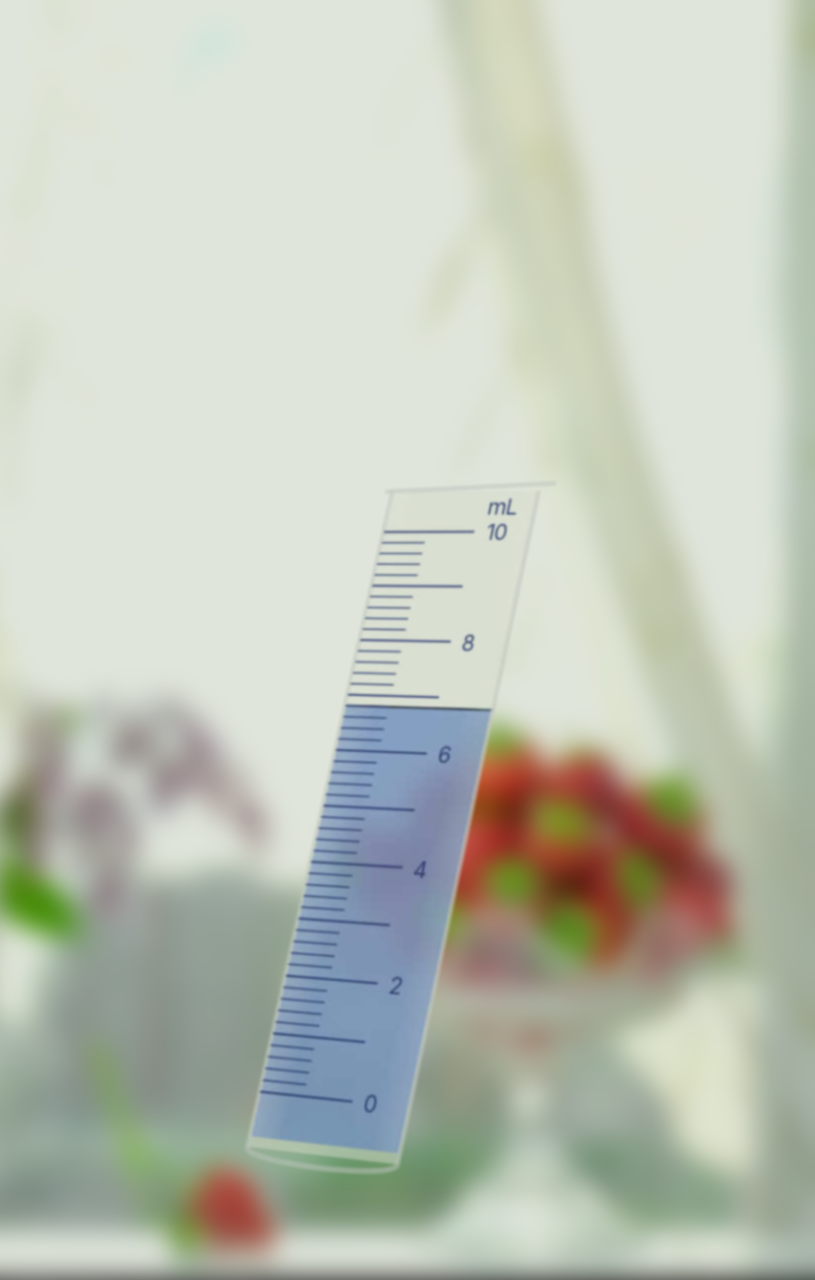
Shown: 6.8 (mL)
